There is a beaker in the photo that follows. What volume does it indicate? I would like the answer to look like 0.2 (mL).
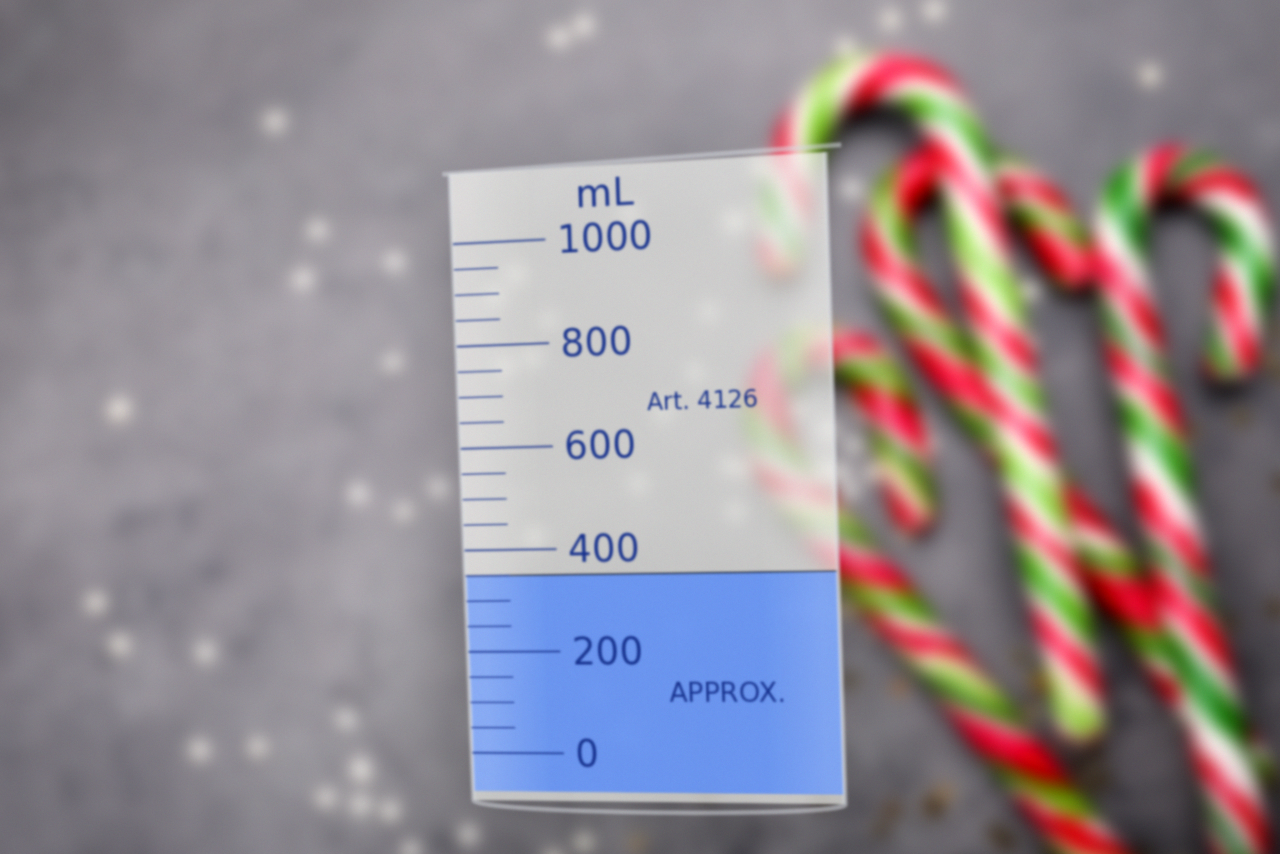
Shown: 350 (mL)
